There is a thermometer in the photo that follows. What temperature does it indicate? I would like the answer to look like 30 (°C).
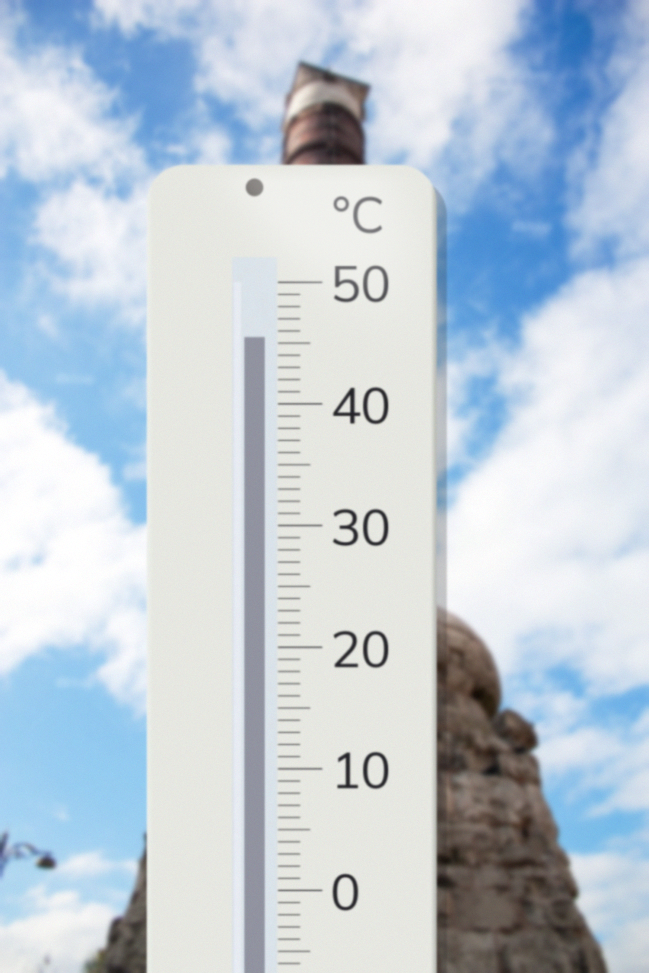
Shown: 45.5 (°C)
